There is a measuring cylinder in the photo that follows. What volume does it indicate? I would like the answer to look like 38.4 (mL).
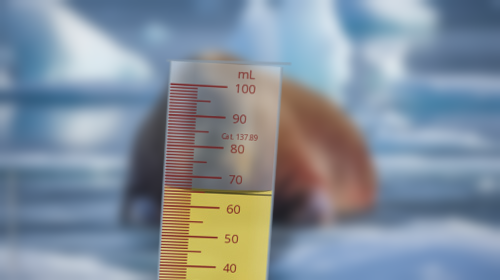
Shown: 65 (mL)
